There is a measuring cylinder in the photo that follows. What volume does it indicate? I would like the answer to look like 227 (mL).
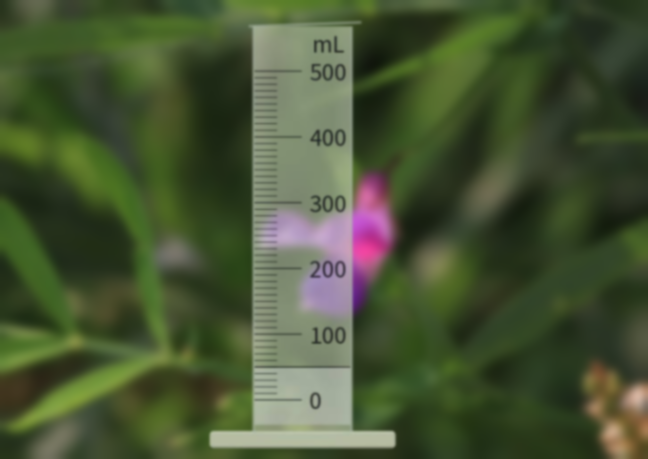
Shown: 50 (mL)
